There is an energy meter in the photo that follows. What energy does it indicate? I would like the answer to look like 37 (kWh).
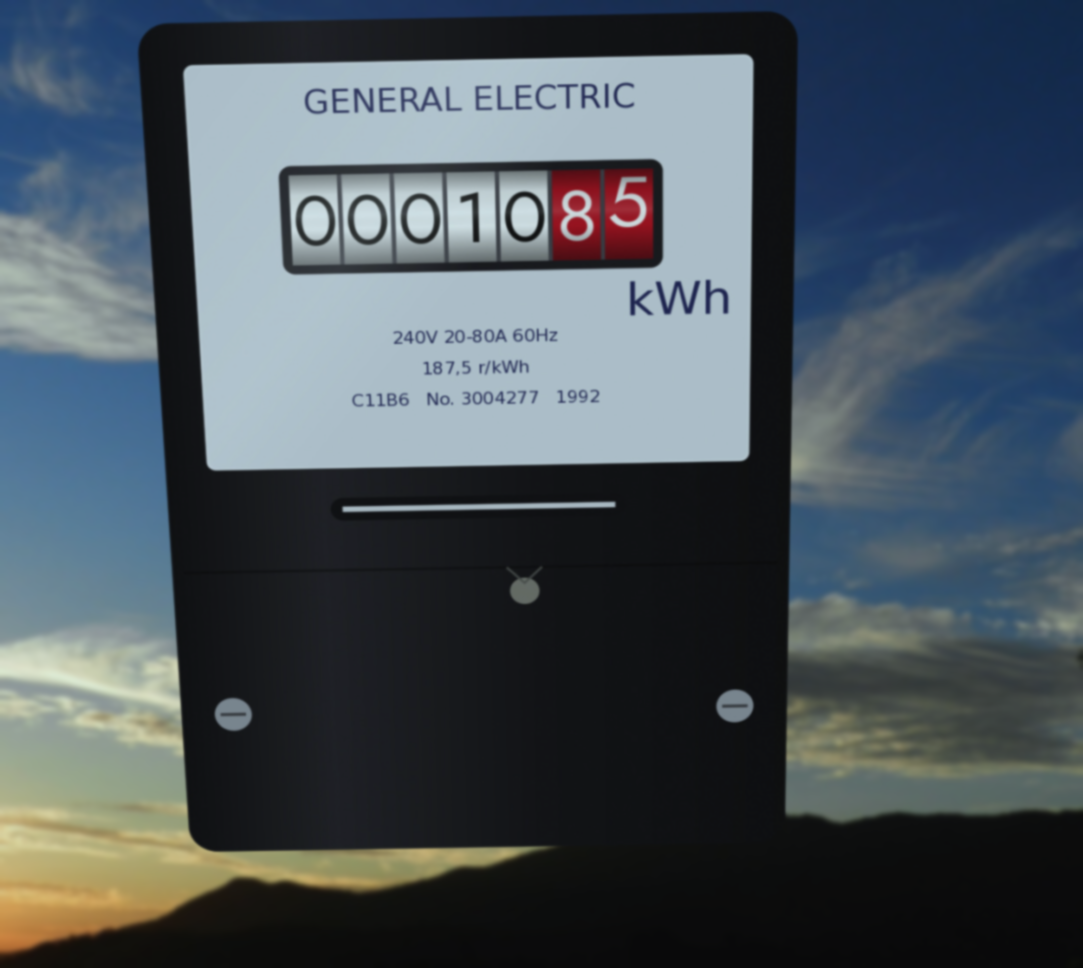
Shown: 10.85 (kWh)
